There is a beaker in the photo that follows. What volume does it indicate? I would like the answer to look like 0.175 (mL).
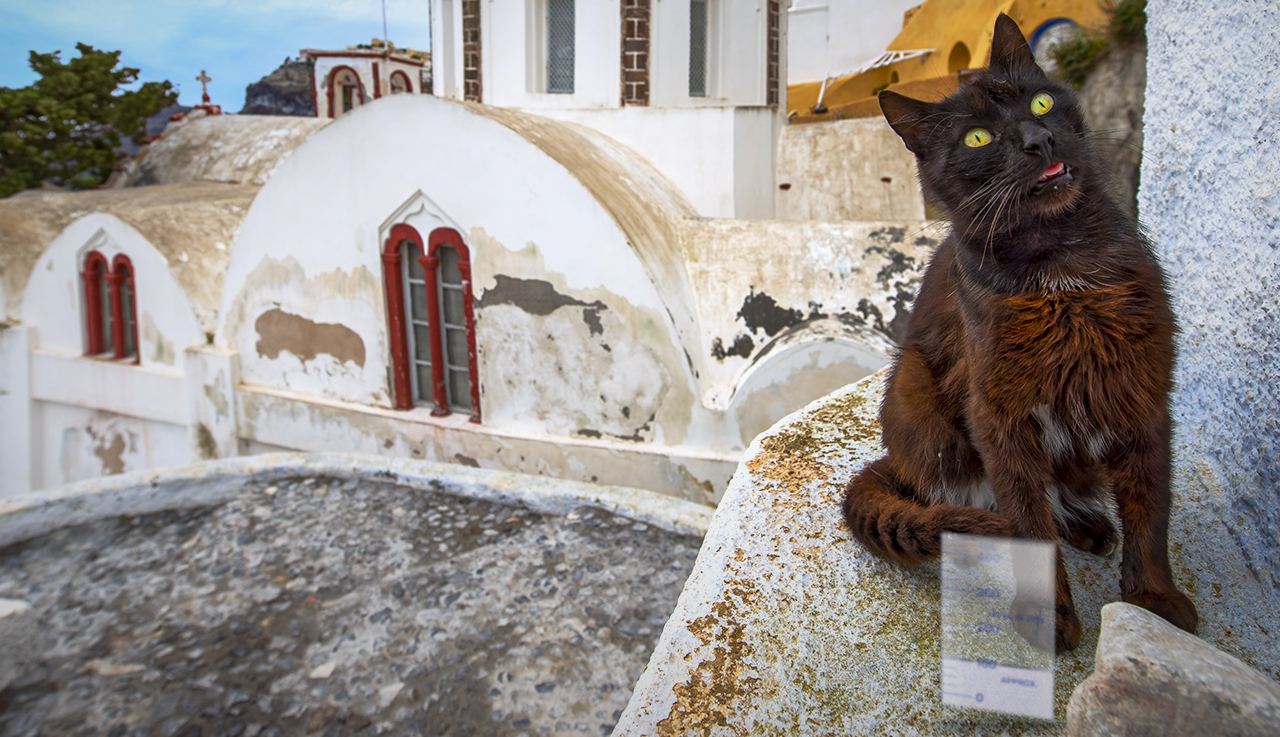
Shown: 100 (mL)
